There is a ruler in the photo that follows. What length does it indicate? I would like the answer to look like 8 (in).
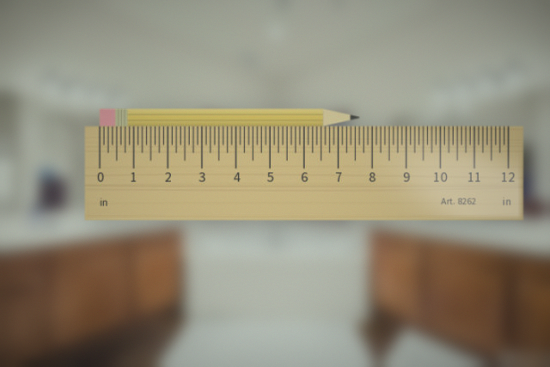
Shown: 7.625 (in)
